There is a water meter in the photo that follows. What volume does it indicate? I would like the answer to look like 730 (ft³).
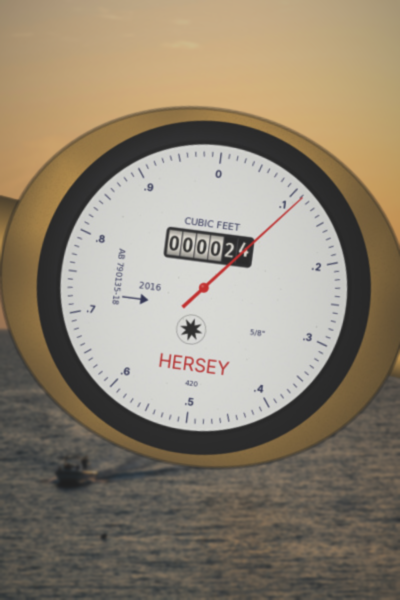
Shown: 24.11 (ft³)
